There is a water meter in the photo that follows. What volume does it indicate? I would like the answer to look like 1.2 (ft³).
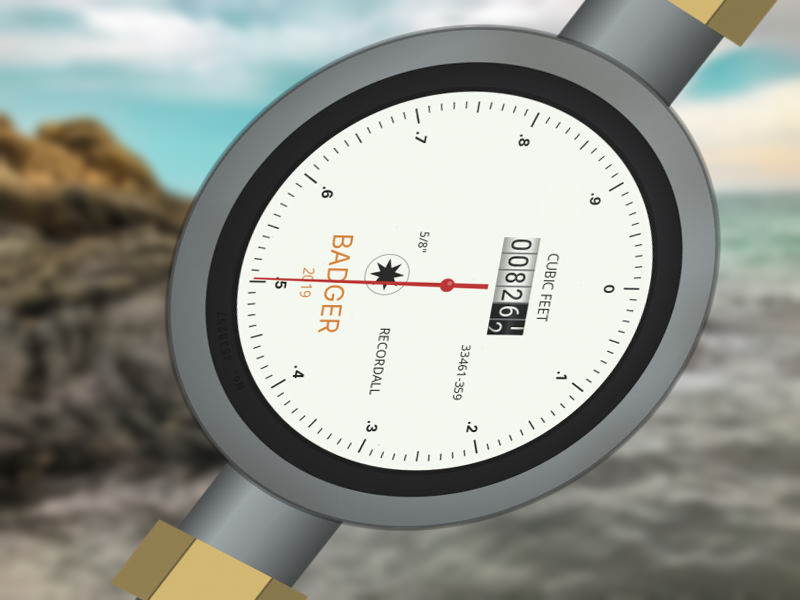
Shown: 8261.50 (ft³)
